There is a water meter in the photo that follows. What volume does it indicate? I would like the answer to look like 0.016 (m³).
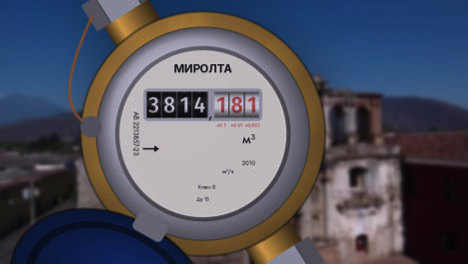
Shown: 3814.181 (m³)
